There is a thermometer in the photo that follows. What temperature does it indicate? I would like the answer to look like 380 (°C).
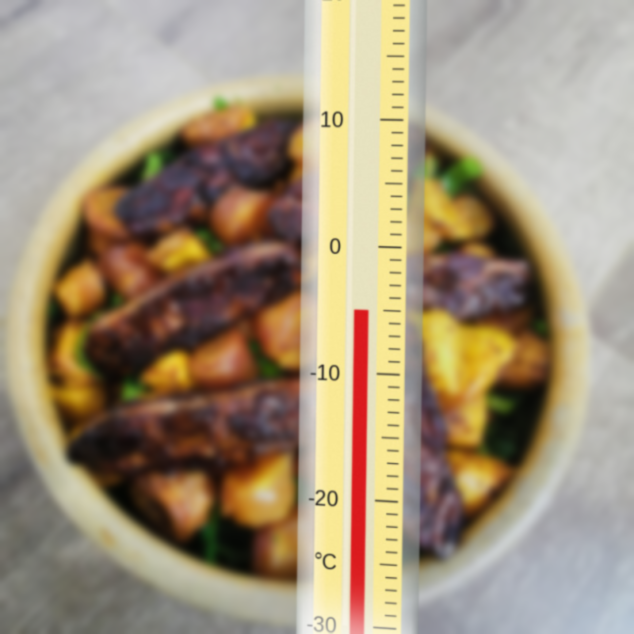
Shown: -5 (°C)
